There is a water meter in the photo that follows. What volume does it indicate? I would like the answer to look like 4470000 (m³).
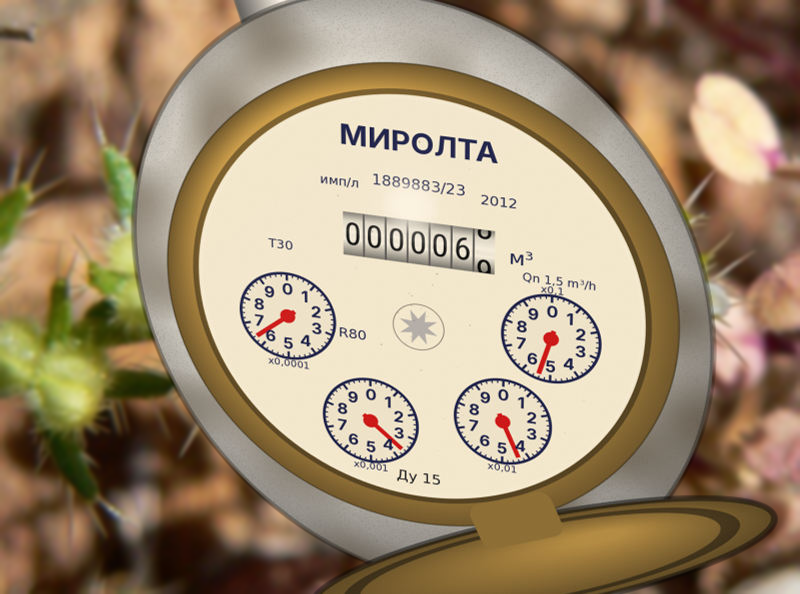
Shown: 68.5436 (m³)
